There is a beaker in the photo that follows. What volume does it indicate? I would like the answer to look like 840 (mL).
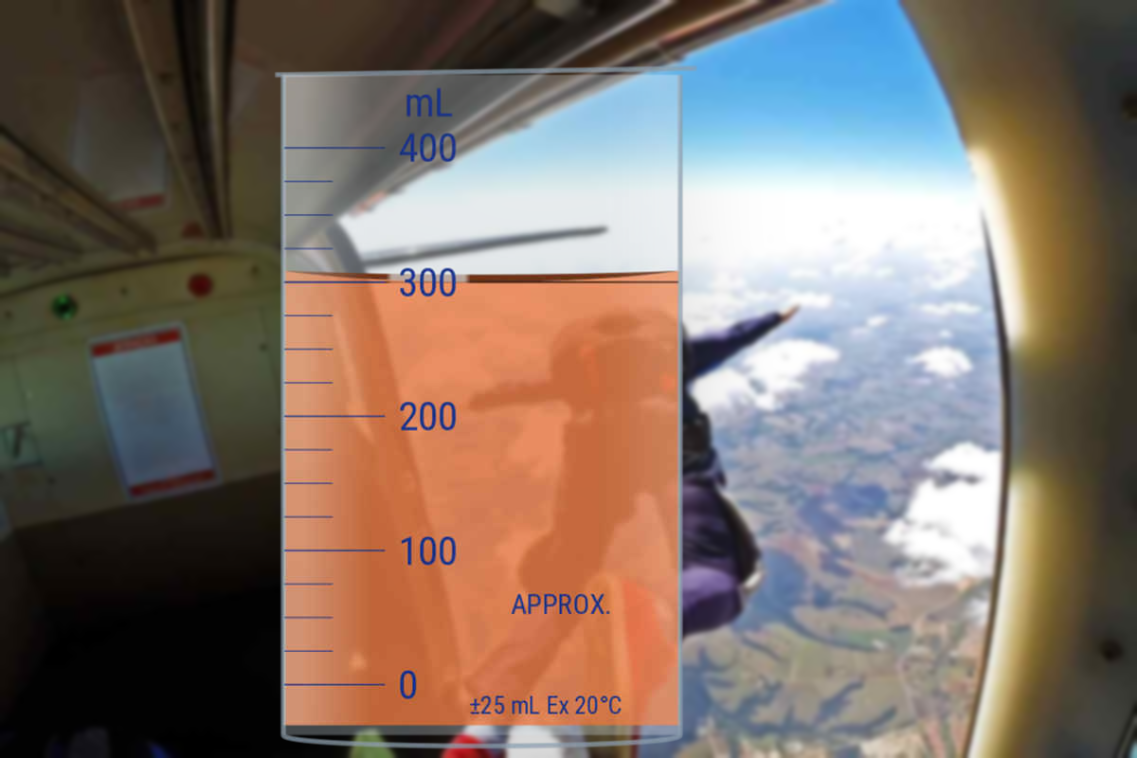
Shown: 300 (mL)
